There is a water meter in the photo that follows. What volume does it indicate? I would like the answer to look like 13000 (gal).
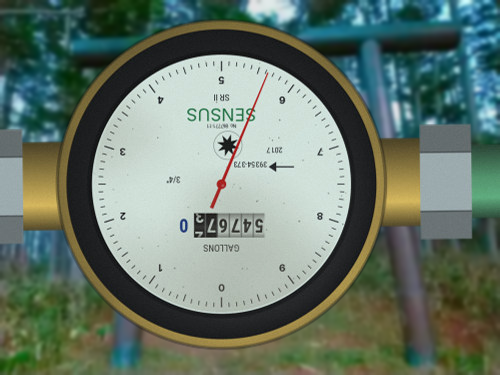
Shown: 5476725.6 (gal)
